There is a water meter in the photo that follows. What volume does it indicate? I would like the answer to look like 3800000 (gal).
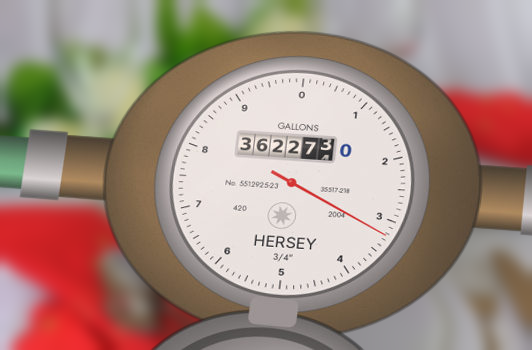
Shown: 3622733.2 (gal)
